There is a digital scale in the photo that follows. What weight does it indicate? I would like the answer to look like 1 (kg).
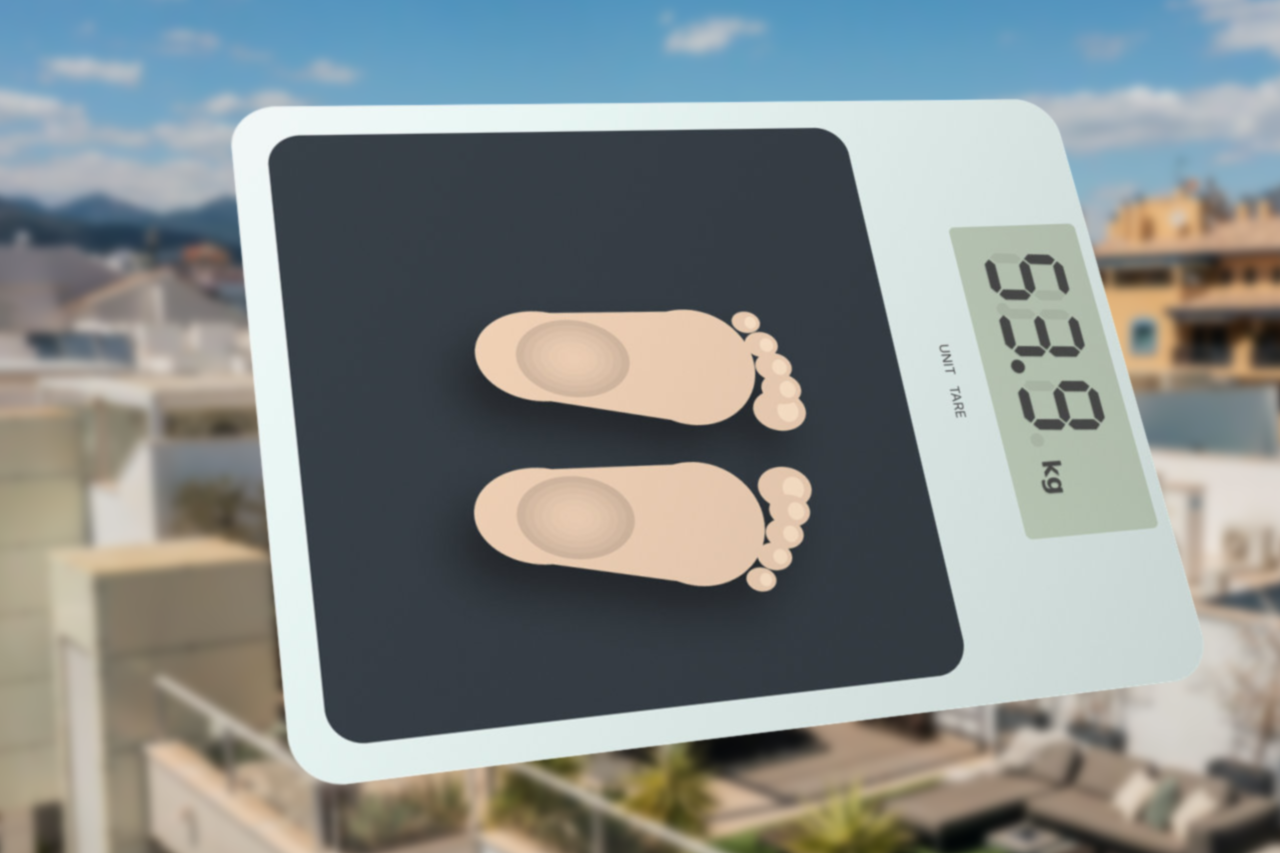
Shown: 53.9 (kg)
